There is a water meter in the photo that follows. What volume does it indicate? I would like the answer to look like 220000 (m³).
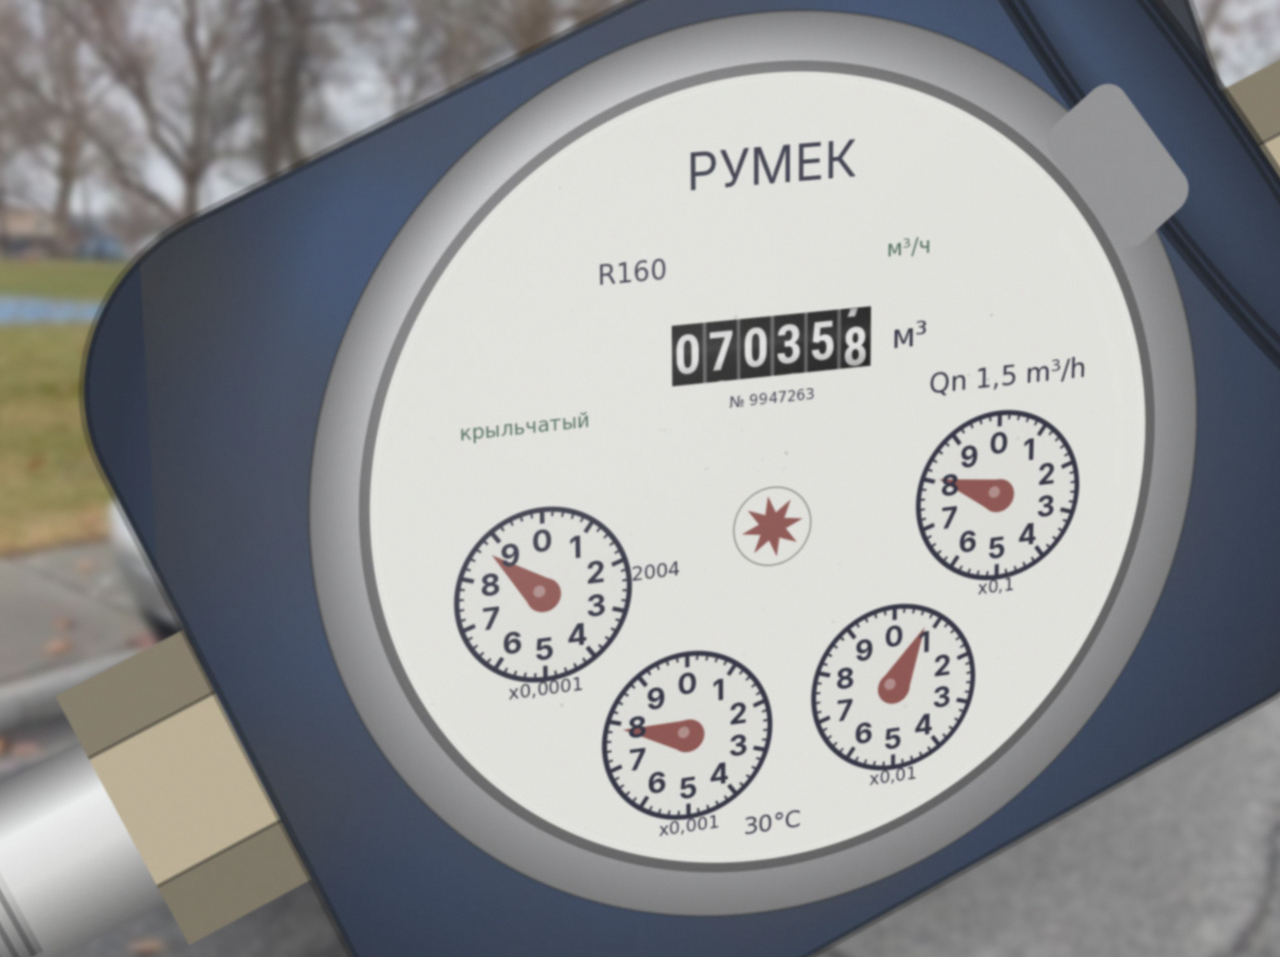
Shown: 70357.8078 (m³)
